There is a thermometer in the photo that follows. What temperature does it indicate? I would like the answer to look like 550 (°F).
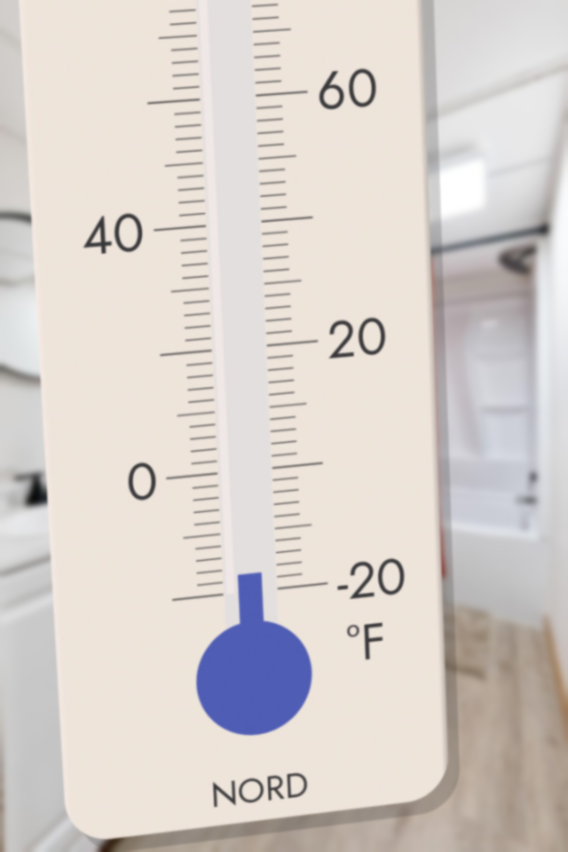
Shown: -17 (°F)
